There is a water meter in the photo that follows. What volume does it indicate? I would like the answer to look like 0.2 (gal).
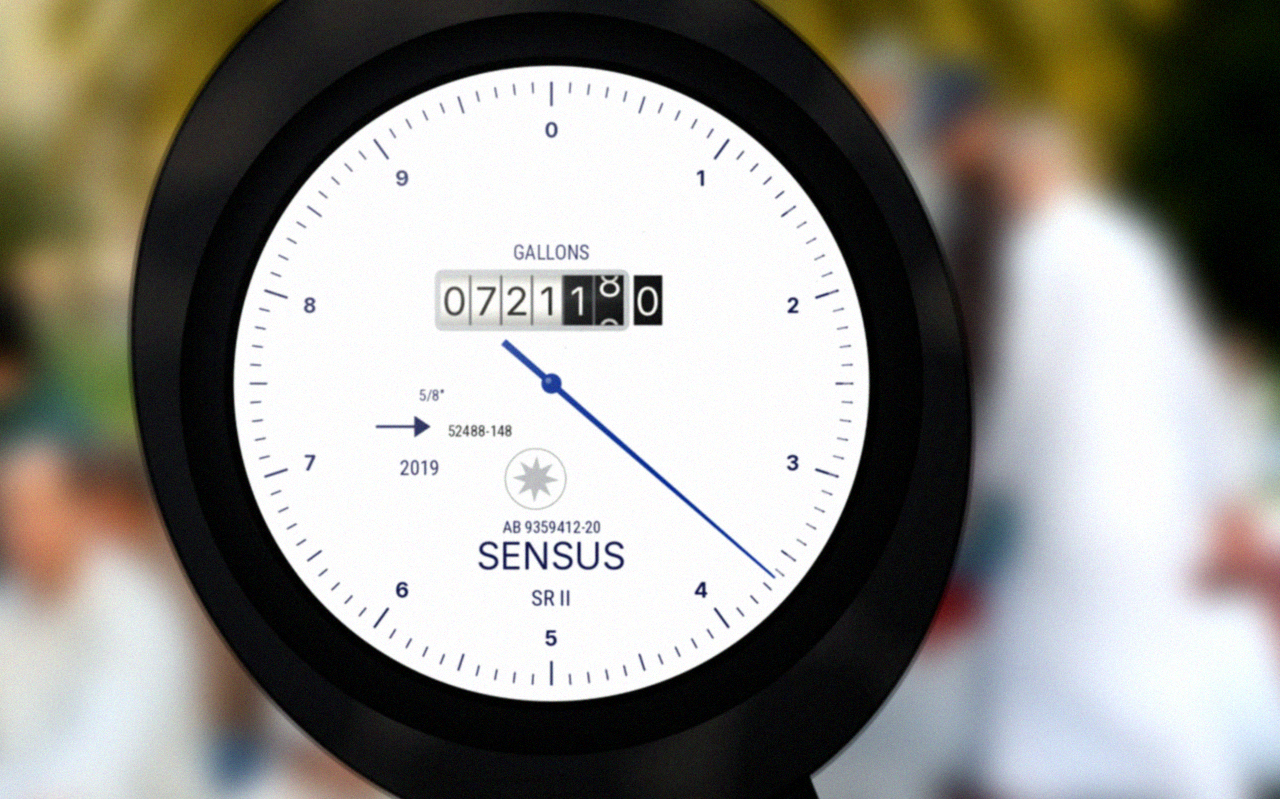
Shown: 721183.6 (gal)
